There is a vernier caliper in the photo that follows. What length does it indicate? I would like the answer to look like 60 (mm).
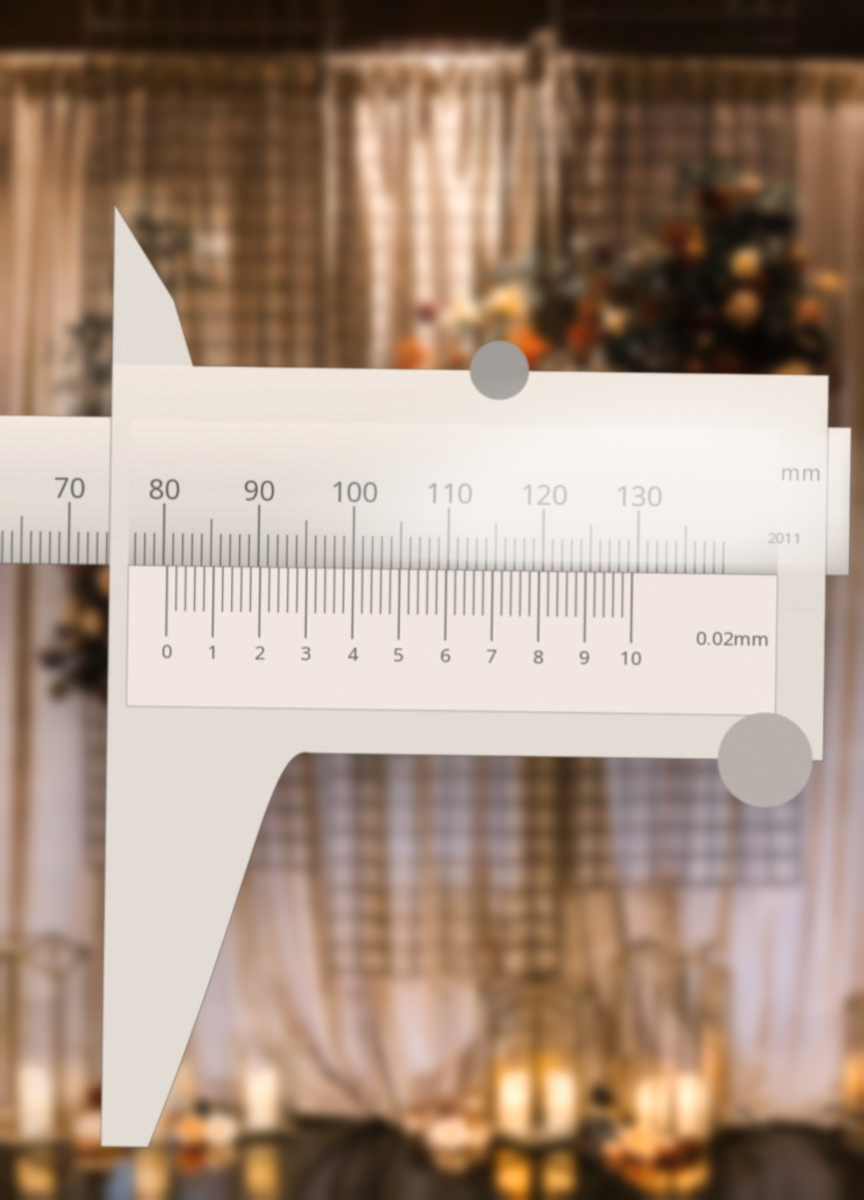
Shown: 80.4 (mm)
